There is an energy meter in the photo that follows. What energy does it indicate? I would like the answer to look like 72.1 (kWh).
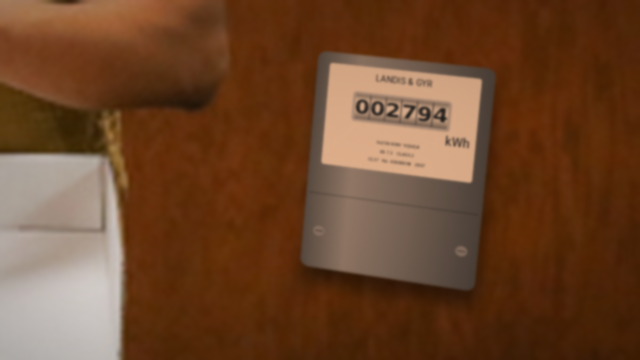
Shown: 2794 (kWh)
